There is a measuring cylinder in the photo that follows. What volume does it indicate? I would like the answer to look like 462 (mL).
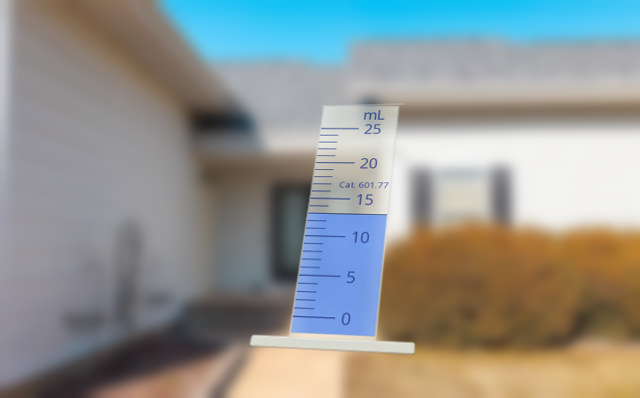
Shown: 13 (mL)
